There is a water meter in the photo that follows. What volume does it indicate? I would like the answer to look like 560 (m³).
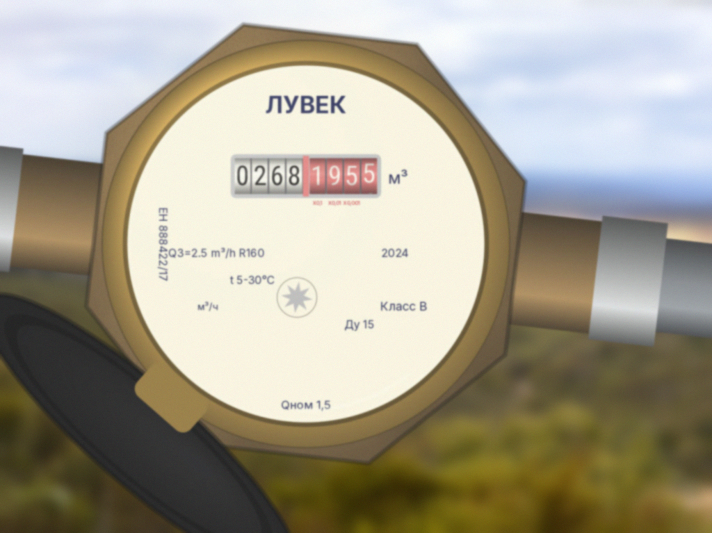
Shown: 268.1955 (m³)
